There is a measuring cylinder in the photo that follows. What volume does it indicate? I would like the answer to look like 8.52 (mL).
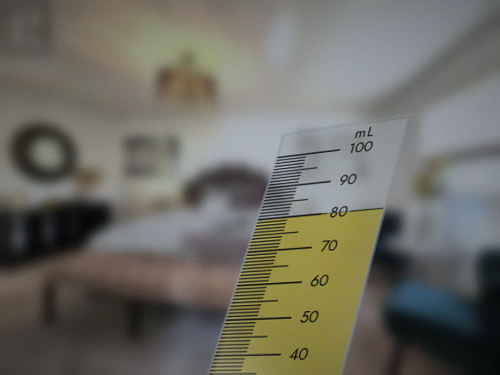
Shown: 80 (mL)
